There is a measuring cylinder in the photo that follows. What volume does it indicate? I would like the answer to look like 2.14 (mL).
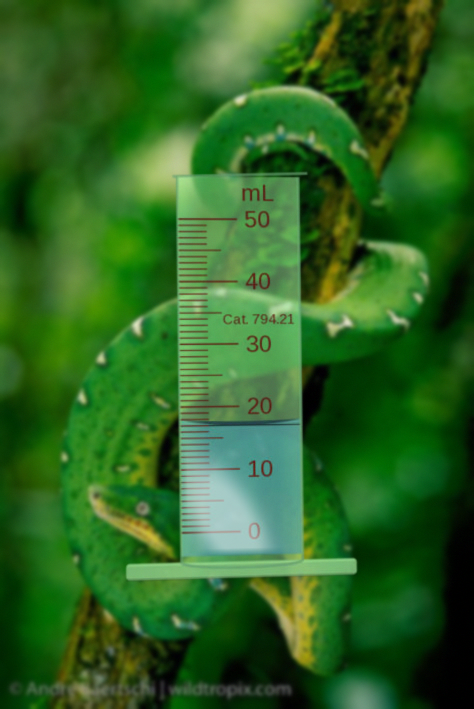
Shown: 17 (mL)
